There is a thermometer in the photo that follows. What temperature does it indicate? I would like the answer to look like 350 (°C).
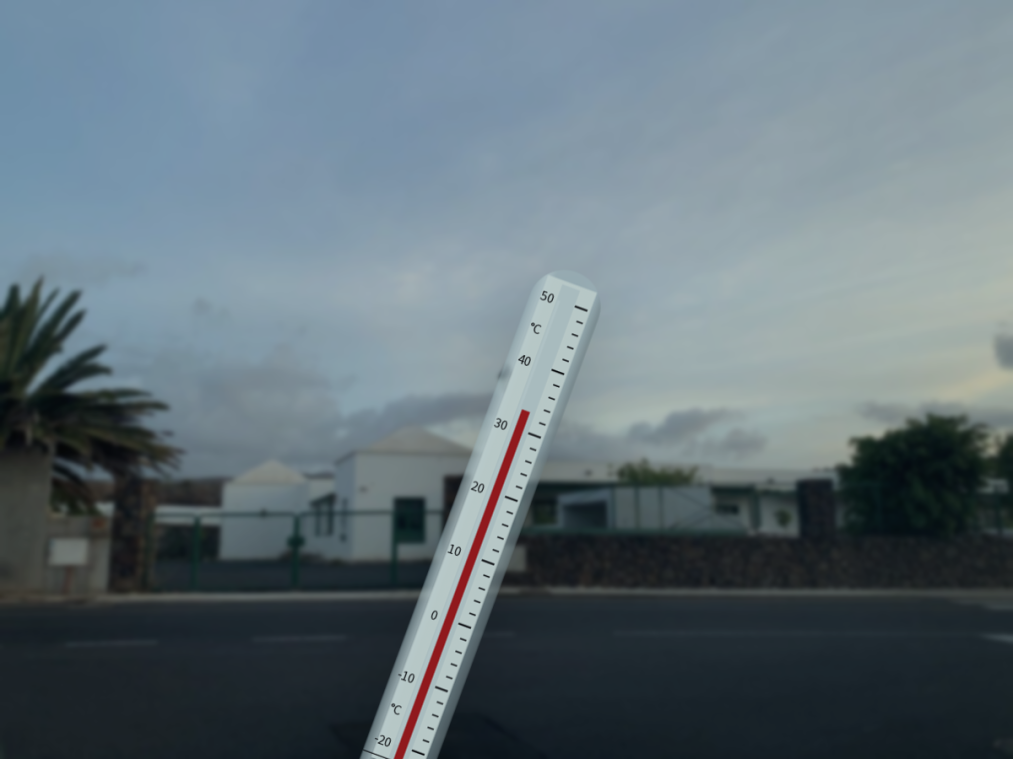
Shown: 33 (°C)
